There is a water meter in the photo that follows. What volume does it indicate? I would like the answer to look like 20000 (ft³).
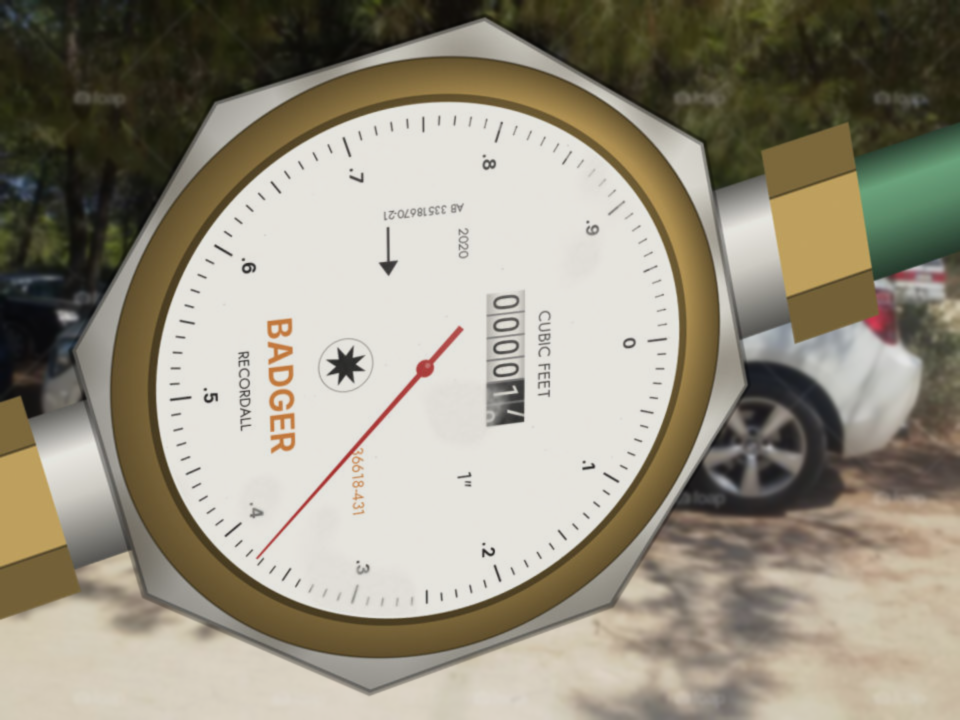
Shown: 17.37 (ft³)
